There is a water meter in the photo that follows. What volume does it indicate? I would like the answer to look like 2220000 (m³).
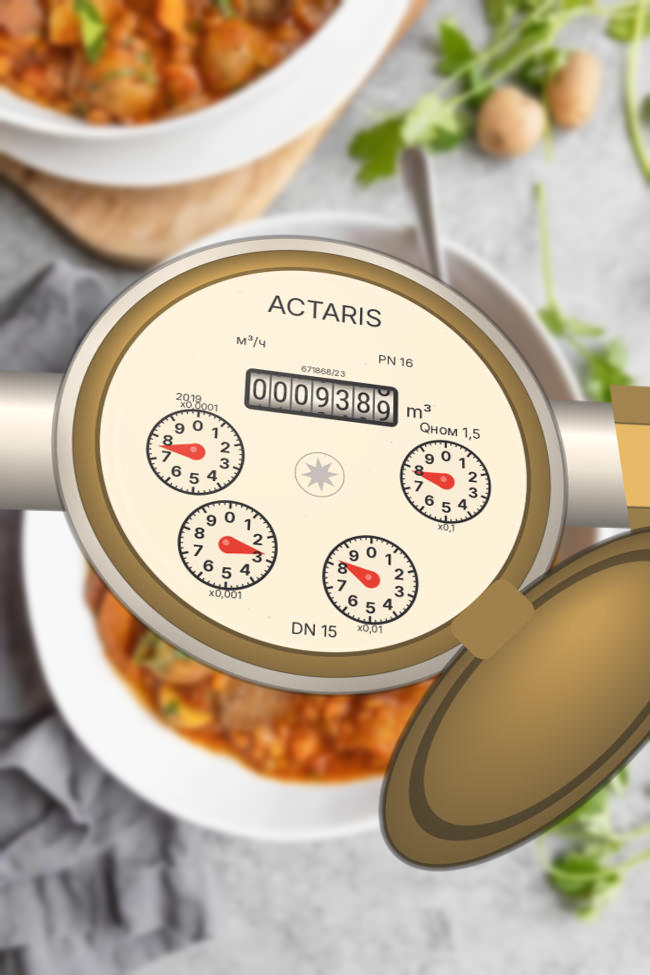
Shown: 9388.7827 (m³)
